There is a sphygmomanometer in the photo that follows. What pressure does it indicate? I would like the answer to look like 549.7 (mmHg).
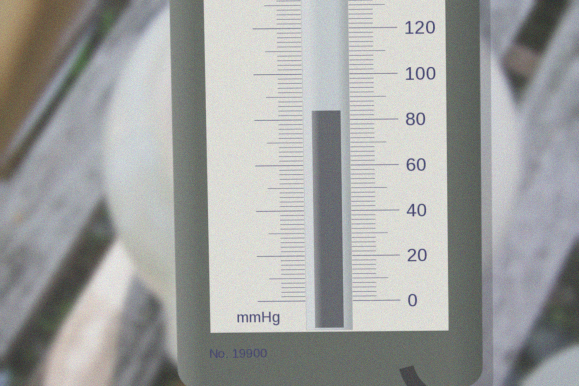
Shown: 84 (mmHg)
